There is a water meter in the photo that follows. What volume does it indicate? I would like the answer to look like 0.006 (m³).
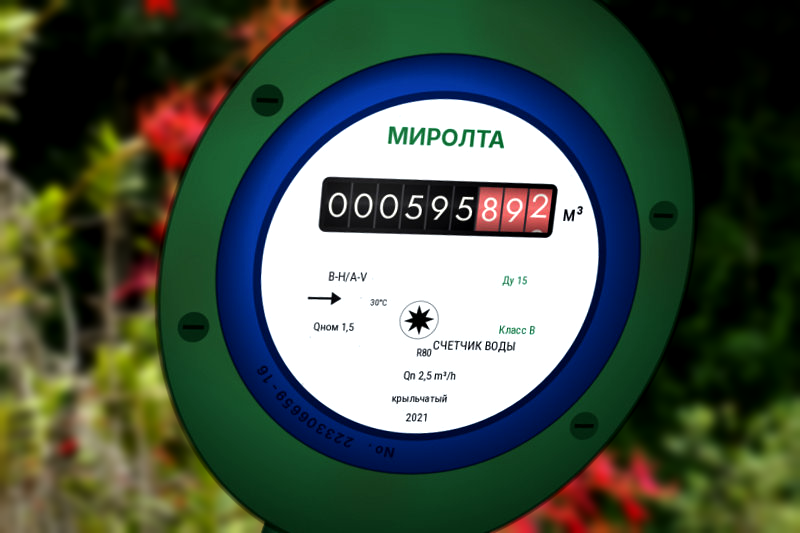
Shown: 595.892 (m³)
